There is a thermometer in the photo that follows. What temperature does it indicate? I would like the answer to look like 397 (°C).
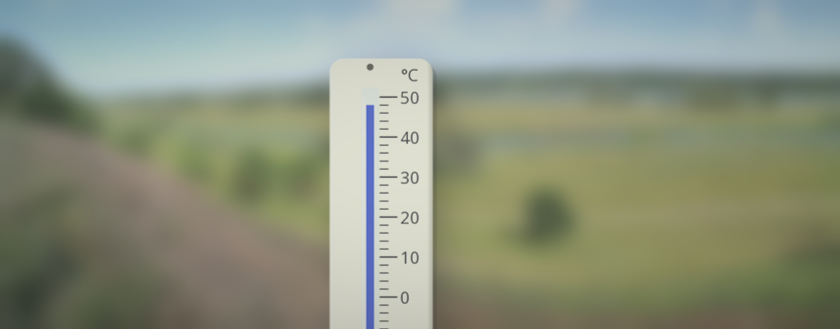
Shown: 48 (°C)
